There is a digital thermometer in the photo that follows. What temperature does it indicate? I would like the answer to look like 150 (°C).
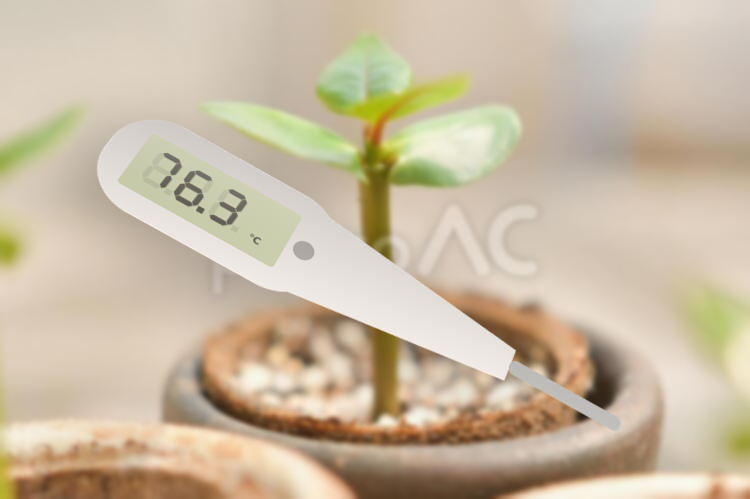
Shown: 76.3 (°C)
